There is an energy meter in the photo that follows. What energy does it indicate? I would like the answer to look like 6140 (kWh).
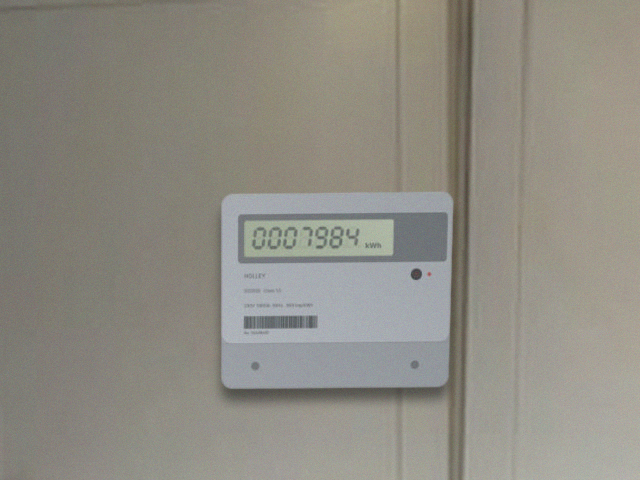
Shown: 7984 (kWh)
